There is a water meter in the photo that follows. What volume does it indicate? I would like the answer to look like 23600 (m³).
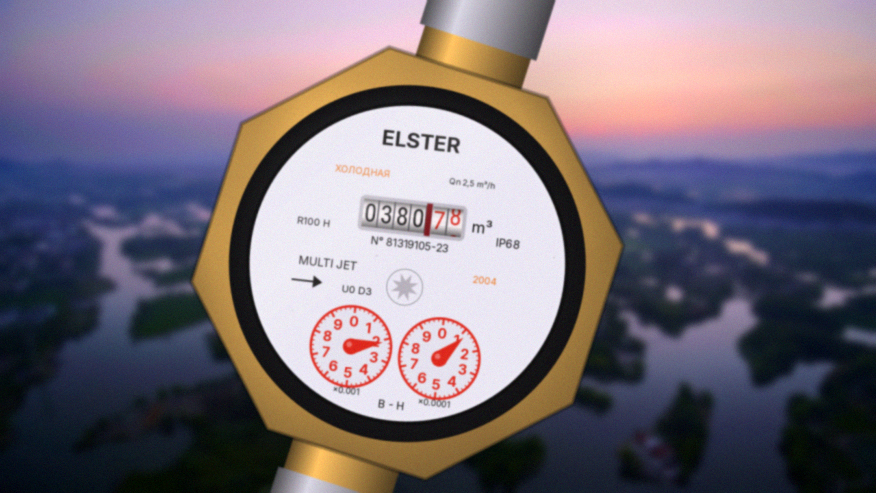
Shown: 380.7821 (m³)
